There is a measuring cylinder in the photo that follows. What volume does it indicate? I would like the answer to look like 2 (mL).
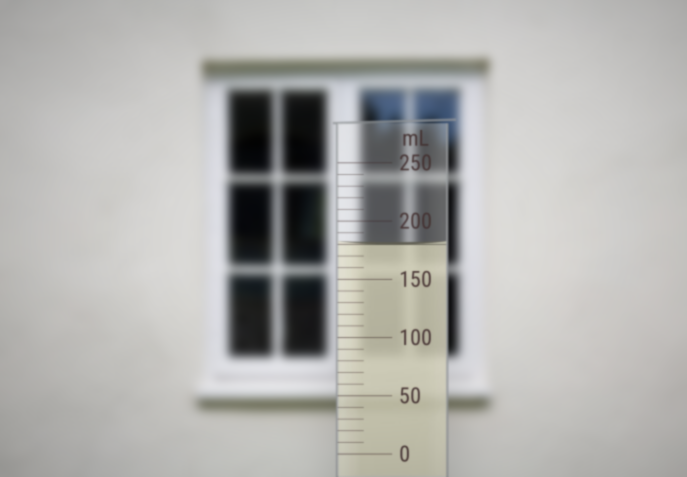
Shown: 180 (mL)
